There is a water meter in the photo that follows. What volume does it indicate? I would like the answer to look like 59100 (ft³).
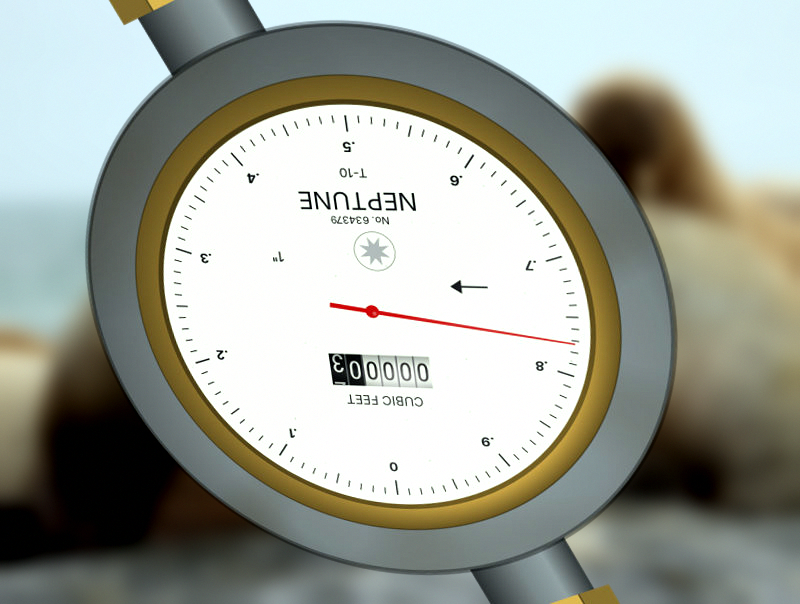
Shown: 2.77 (ft³)
